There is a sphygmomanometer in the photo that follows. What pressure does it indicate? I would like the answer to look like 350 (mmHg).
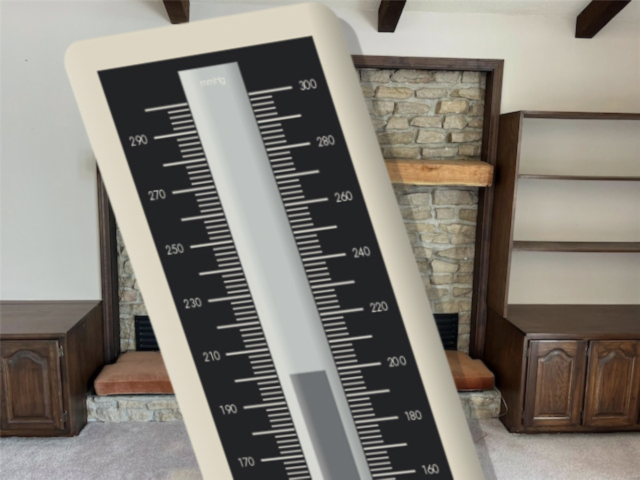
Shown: 200 (mmHg)
